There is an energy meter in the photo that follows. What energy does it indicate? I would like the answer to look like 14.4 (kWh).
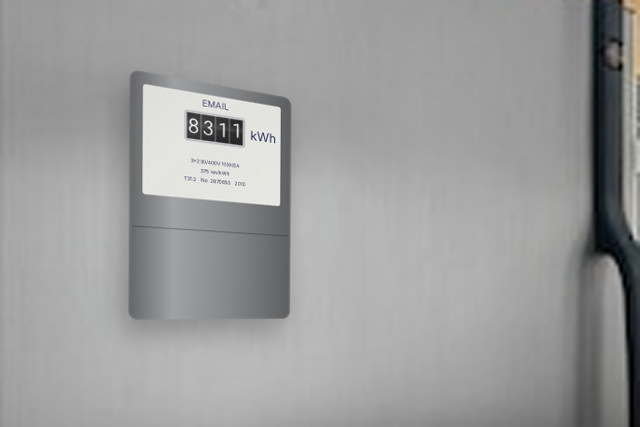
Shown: 8311 (kWh)
